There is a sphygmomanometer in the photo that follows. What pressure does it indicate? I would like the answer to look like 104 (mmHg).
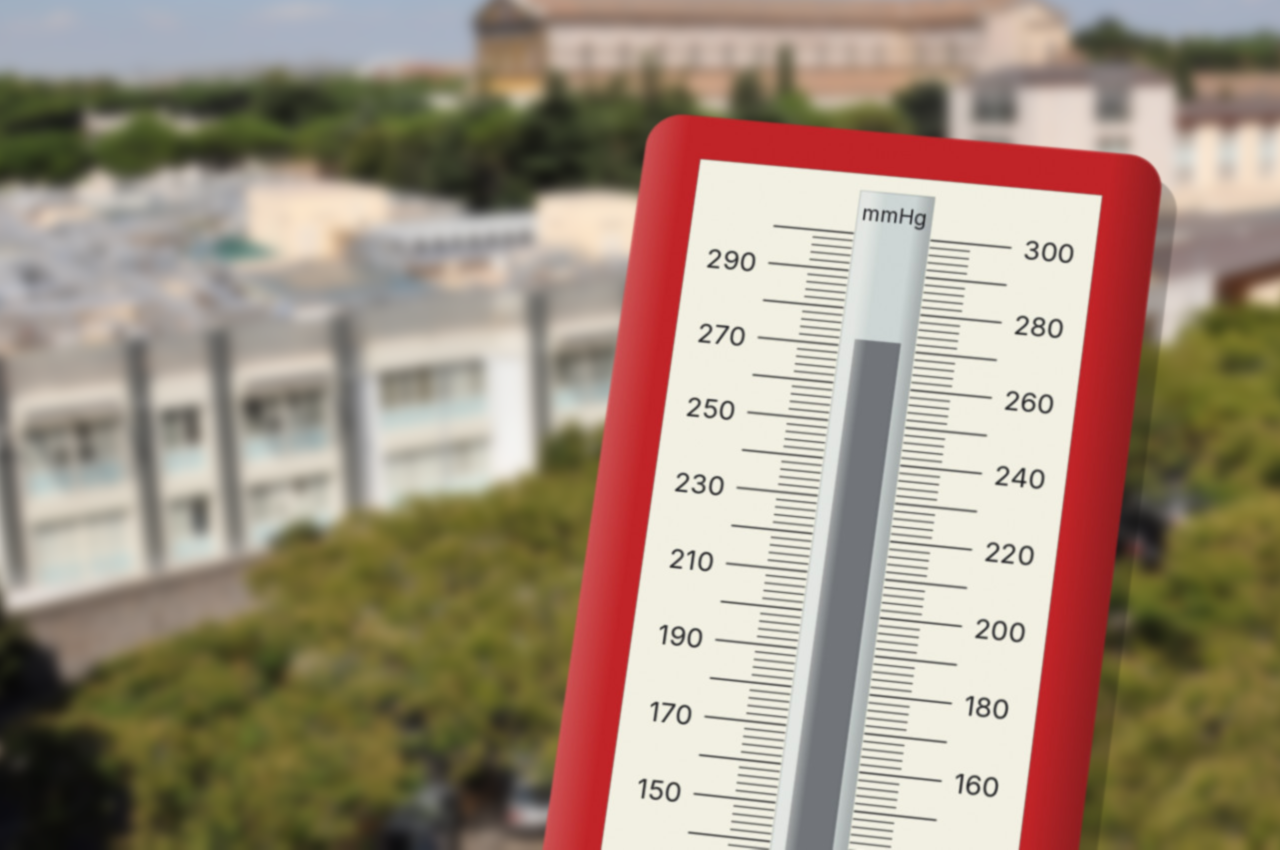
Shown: 272 (mmHg)
